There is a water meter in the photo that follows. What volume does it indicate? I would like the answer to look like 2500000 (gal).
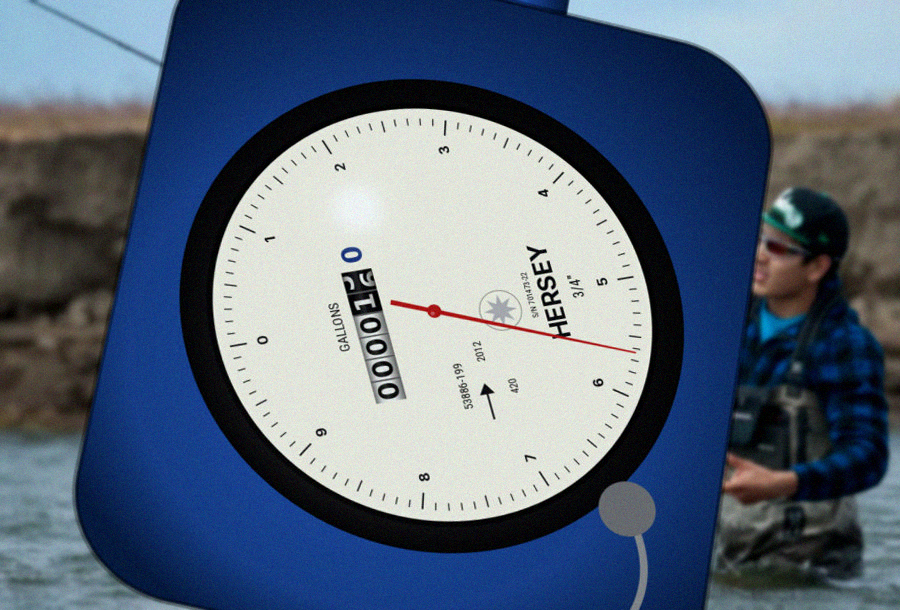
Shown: 155.6 (gal)
